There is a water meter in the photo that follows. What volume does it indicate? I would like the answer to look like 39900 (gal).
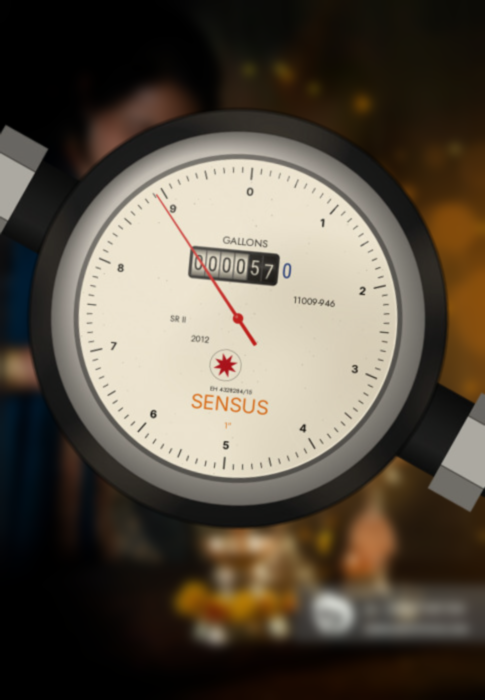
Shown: 568.9 (gal)
